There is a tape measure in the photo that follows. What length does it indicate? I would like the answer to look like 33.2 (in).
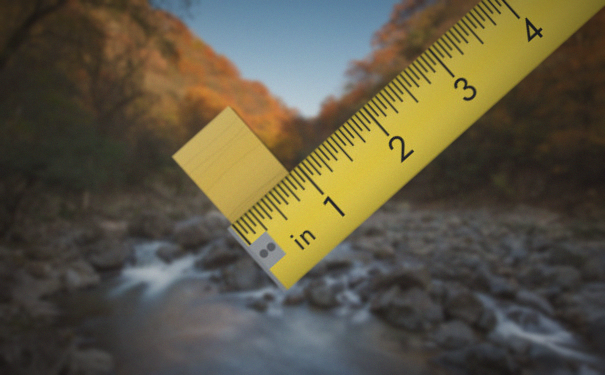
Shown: 0.875 (in)
